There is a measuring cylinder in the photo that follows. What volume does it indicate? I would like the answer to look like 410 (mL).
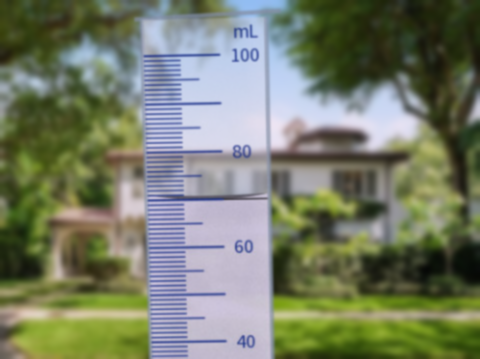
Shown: 70 (mL)
